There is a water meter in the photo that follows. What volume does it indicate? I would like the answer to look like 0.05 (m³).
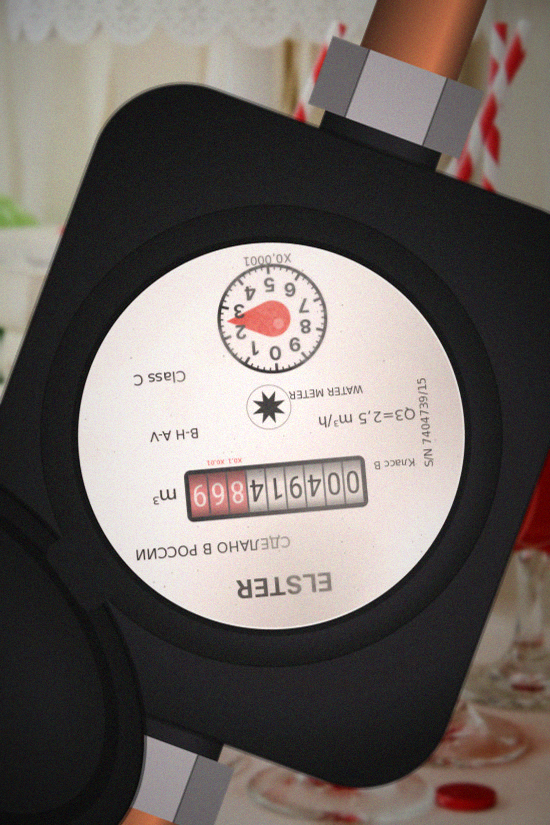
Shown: 4914.8692 (m³)
